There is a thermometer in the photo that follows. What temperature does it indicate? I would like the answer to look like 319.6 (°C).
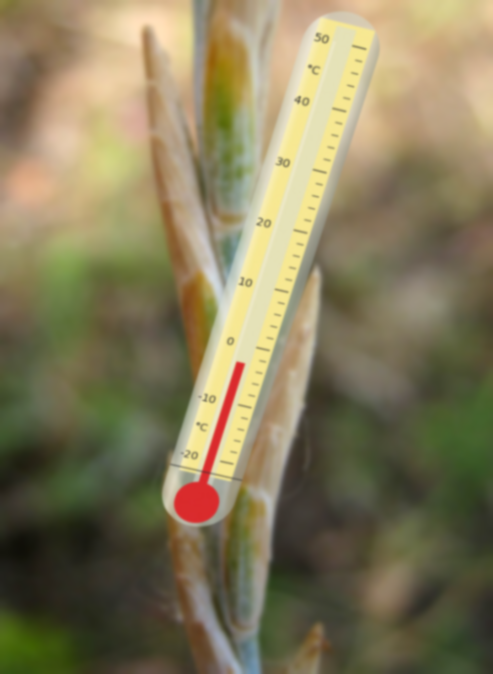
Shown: -3 (°C)
